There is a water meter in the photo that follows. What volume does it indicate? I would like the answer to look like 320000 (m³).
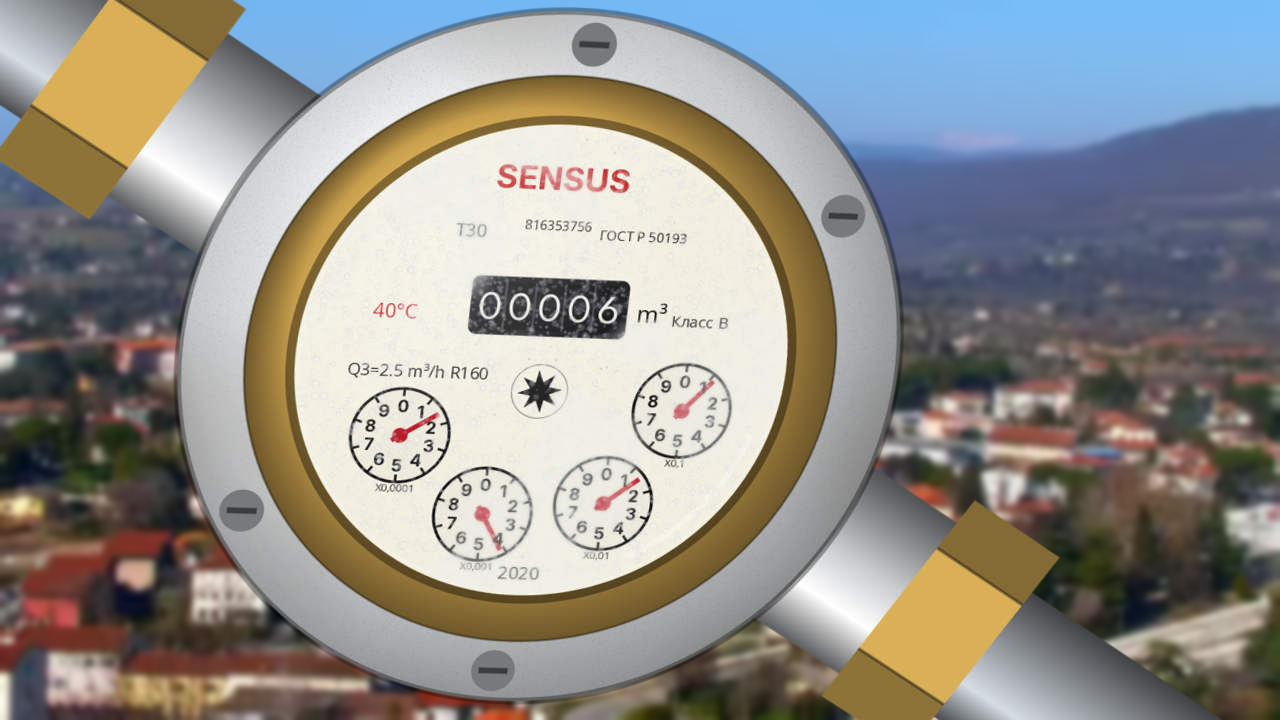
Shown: 6.1141 (m³)
